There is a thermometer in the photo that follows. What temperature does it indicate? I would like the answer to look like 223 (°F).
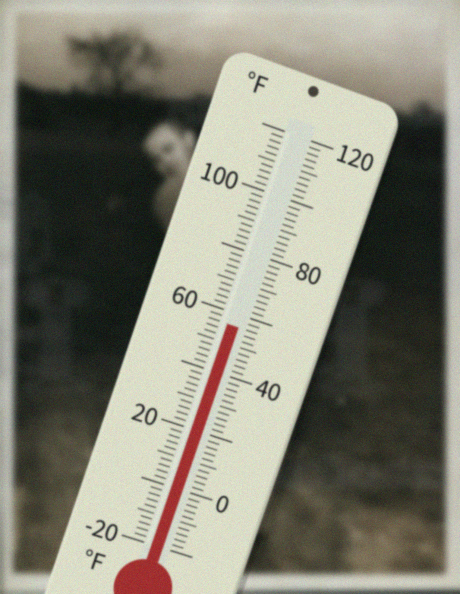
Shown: 56 (°F)
